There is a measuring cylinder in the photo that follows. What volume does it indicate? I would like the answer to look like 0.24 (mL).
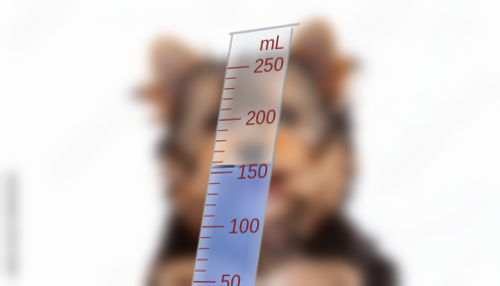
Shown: 155 (mL)
